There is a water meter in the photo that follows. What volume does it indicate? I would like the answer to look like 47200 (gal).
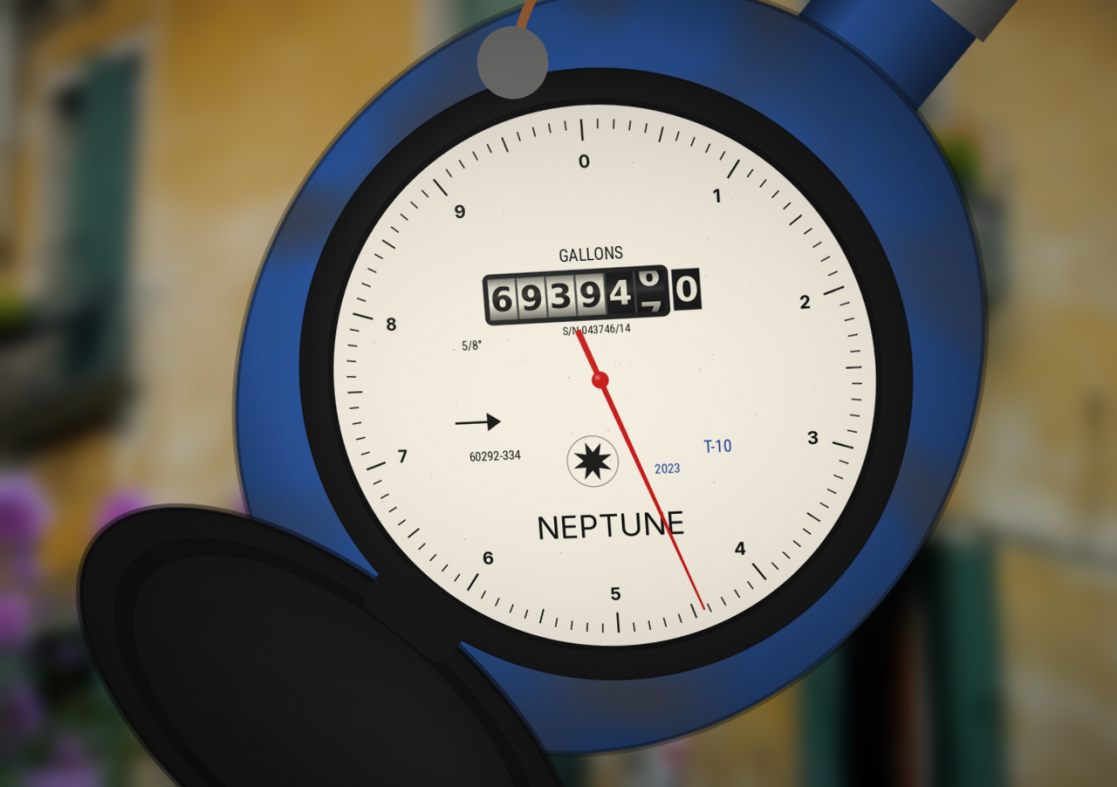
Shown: 6939464.4 (gal)
